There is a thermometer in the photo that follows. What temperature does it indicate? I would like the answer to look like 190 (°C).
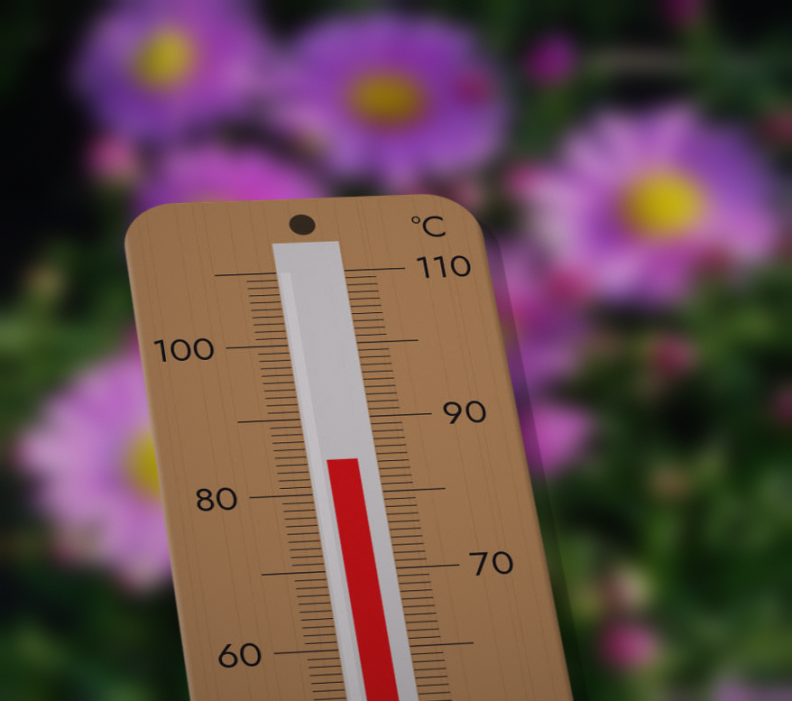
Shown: 84.5 (°C)
